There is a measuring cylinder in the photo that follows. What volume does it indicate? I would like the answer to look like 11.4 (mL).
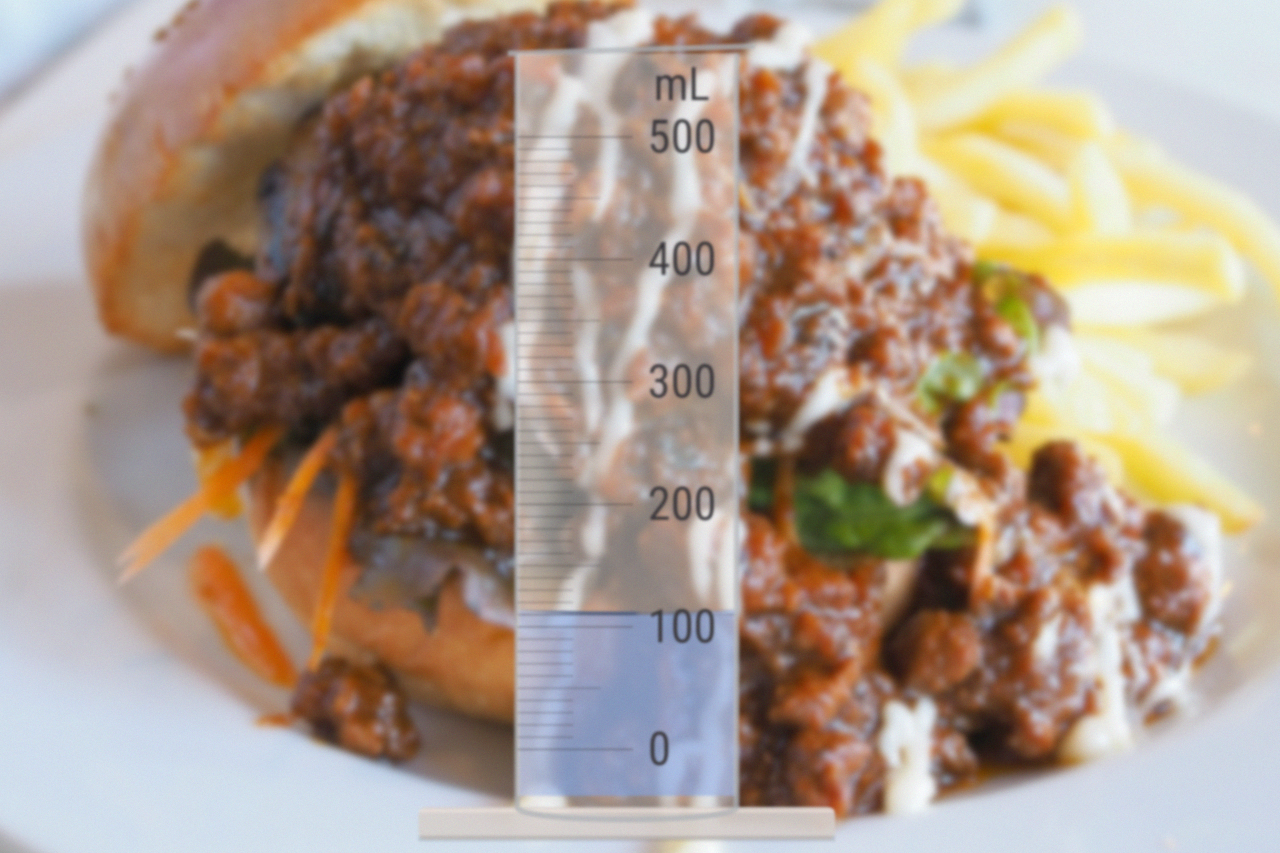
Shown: 110 (mL)
